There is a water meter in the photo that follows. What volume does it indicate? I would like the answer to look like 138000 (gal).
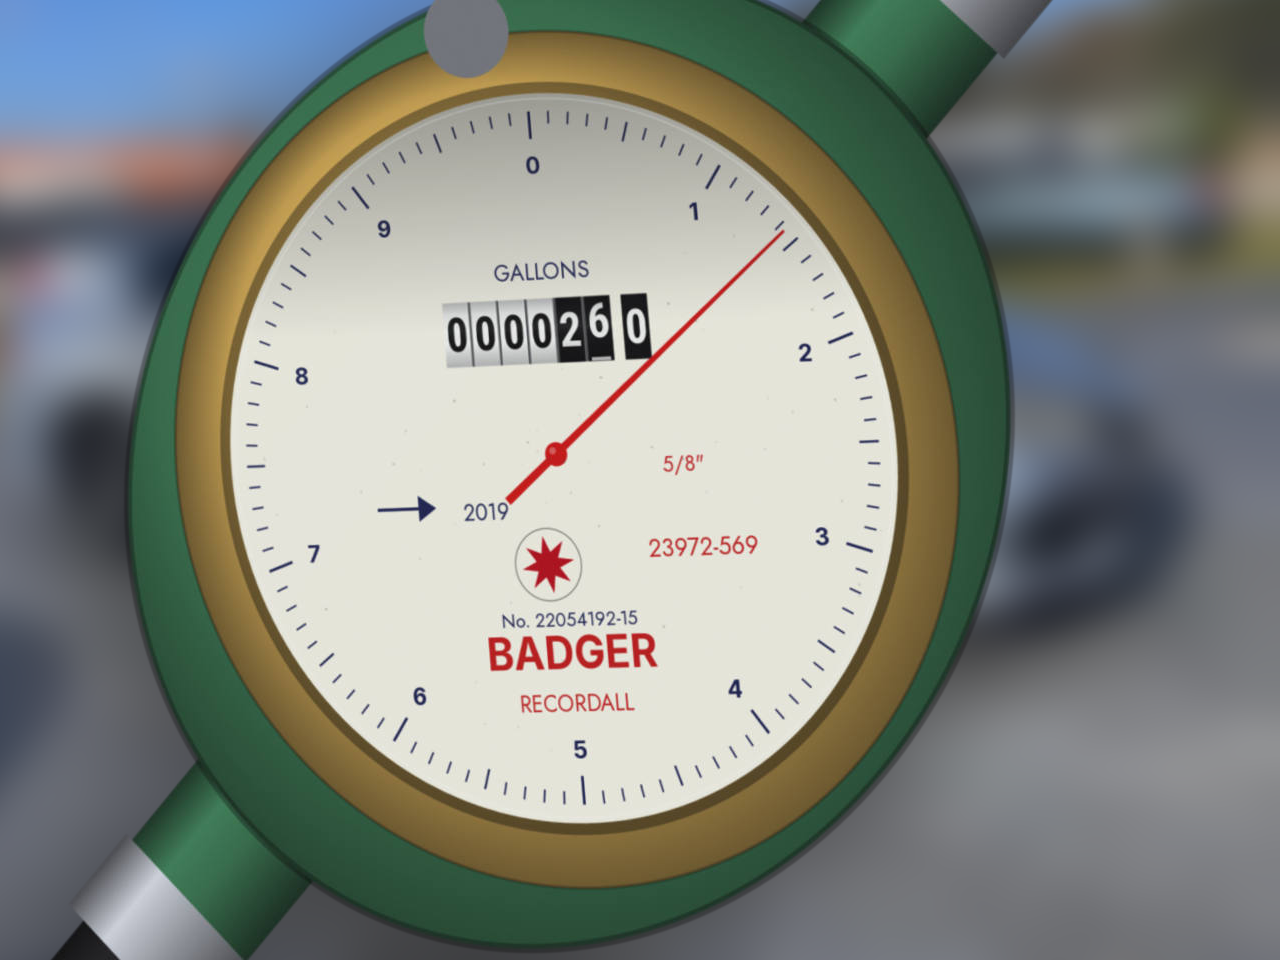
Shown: 261.4 (gal)
